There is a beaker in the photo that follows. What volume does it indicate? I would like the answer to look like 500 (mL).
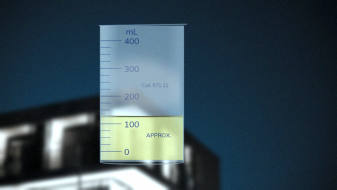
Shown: 125 (mL)
